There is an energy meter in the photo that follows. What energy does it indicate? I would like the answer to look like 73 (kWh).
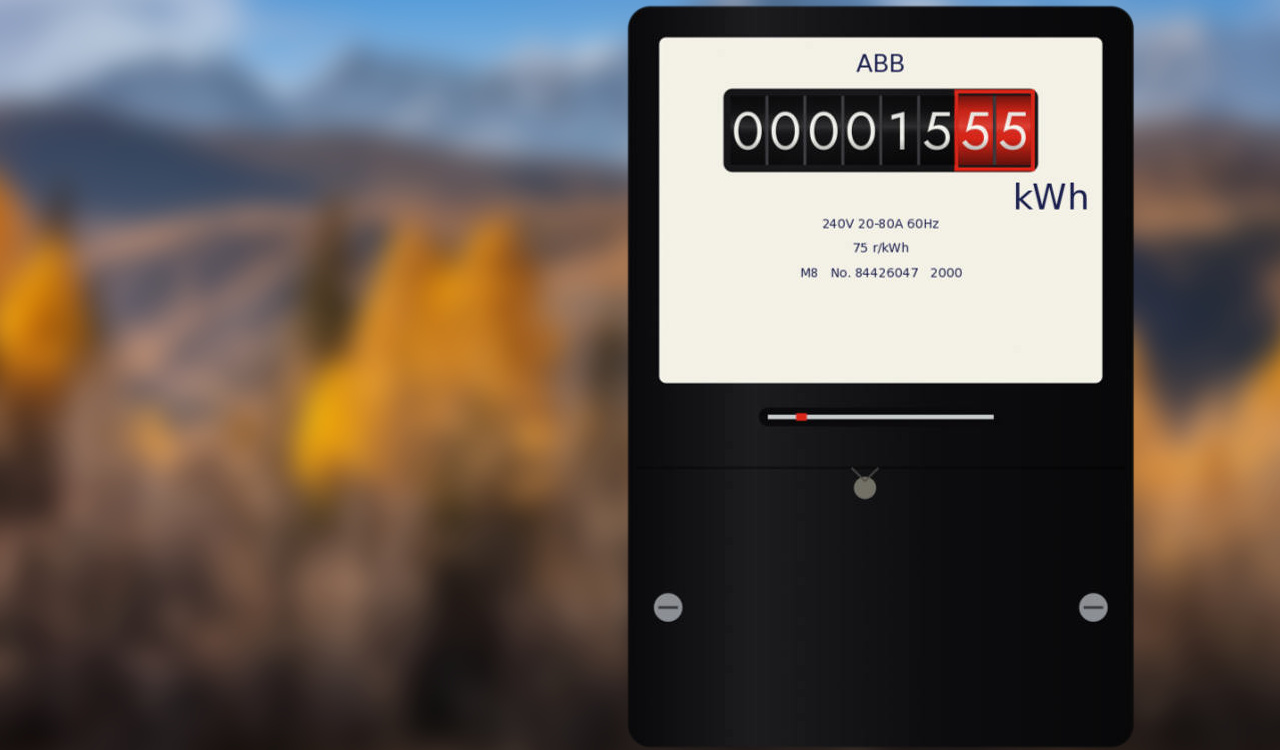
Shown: 15.55 (kWh)
